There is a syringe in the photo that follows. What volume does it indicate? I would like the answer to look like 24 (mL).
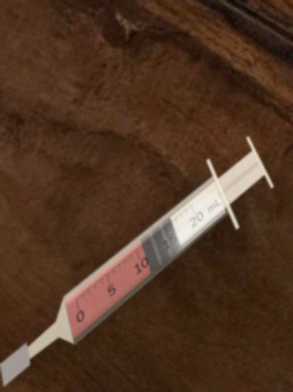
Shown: 11 (mL)
